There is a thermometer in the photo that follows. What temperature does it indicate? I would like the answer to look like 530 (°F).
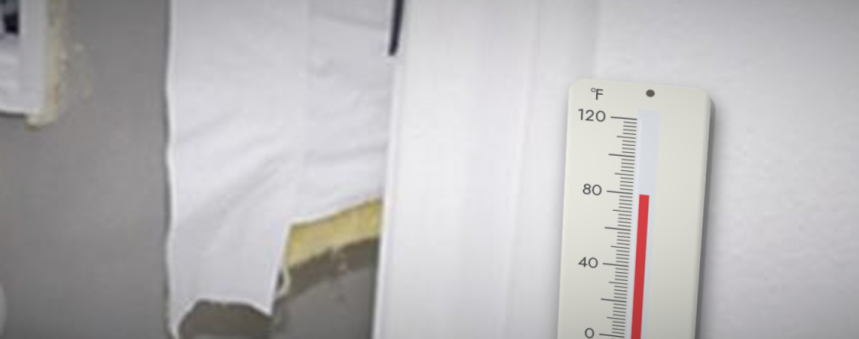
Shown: 80 (°F)
